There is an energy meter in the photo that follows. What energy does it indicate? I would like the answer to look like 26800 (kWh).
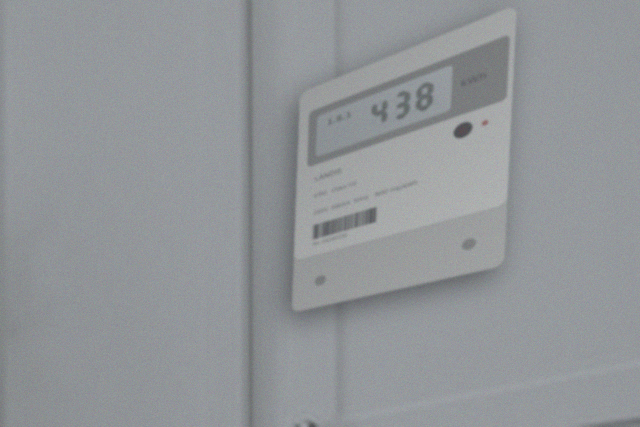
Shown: 438 (kWh)
